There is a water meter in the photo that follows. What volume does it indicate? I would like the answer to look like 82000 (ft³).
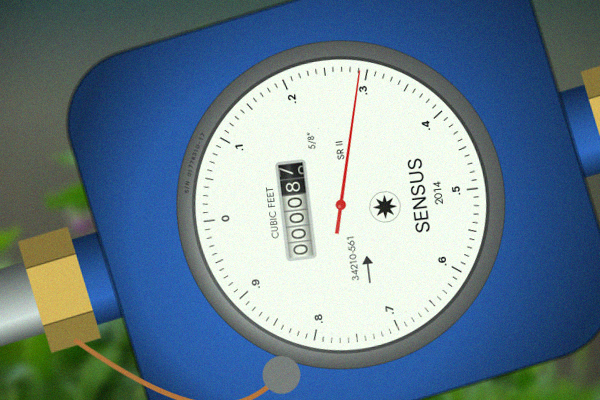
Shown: 87.29 (ft³)
